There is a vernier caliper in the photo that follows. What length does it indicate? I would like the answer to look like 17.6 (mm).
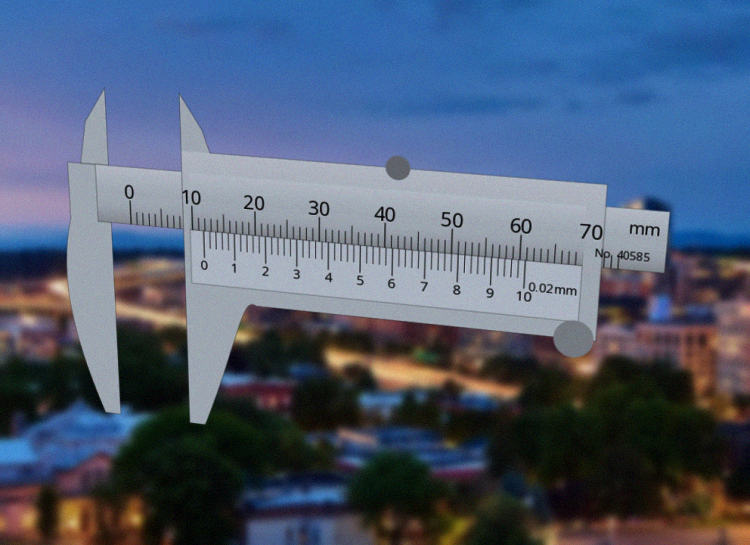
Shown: 11.8 (mm)
